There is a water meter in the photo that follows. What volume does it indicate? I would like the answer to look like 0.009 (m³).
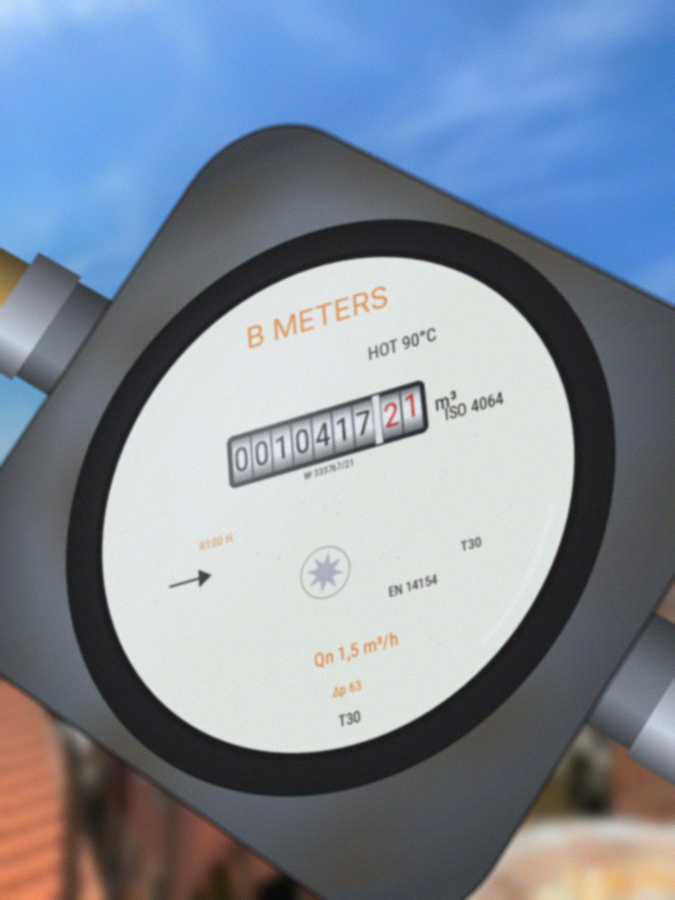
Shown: 10417.21 (m³)
